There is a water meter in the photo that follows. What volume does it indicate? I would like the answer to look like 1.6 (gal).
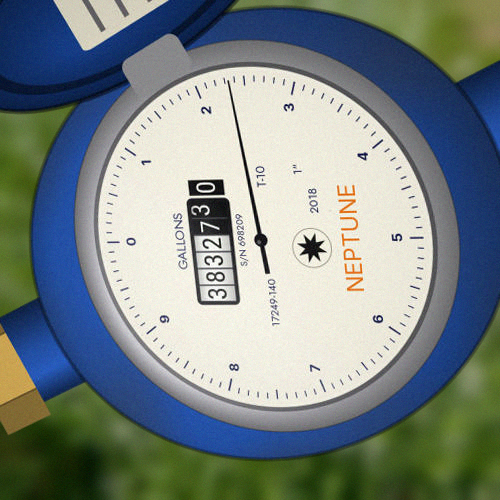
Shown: 3832732.3 (gal)
